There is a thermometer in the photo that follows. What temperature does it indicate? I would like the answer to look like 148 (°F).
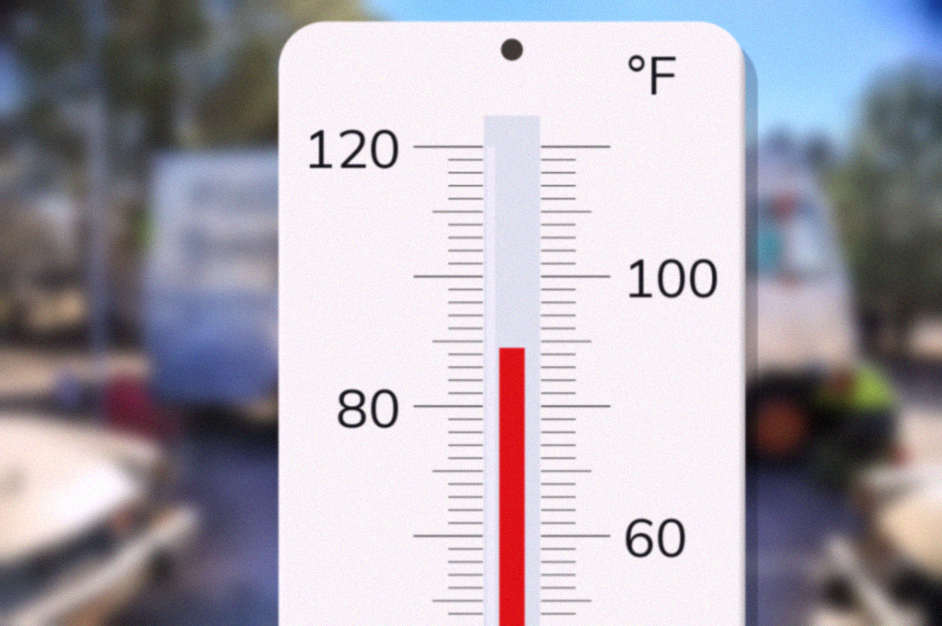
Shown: 89 (°F)
